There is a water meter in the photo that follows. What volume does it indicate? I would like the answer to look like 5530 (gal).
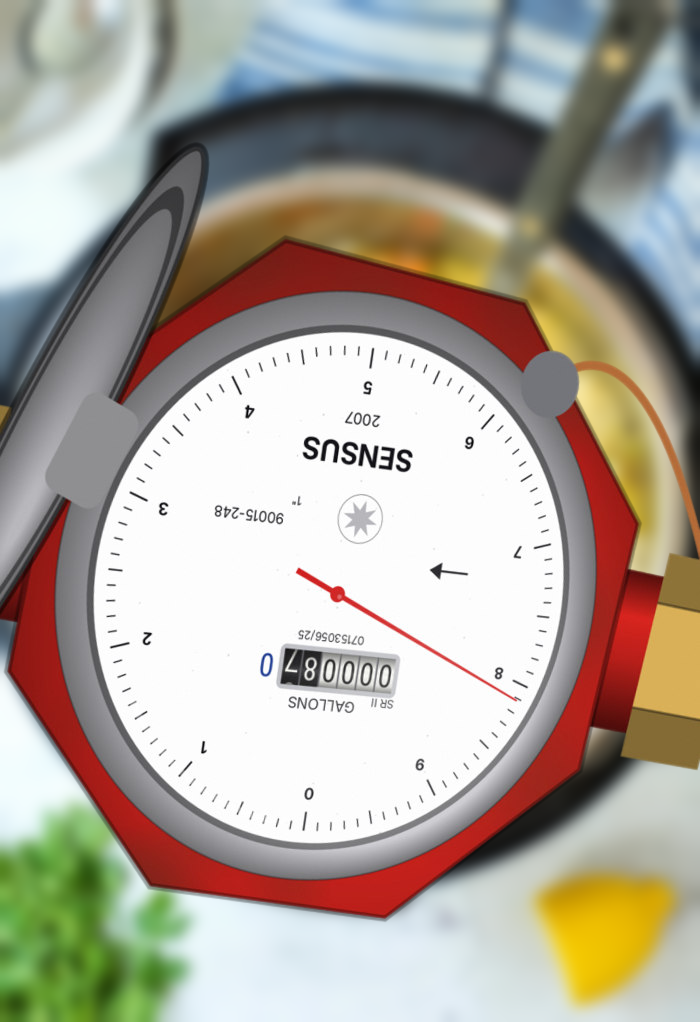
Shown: 868.1 (gal)
